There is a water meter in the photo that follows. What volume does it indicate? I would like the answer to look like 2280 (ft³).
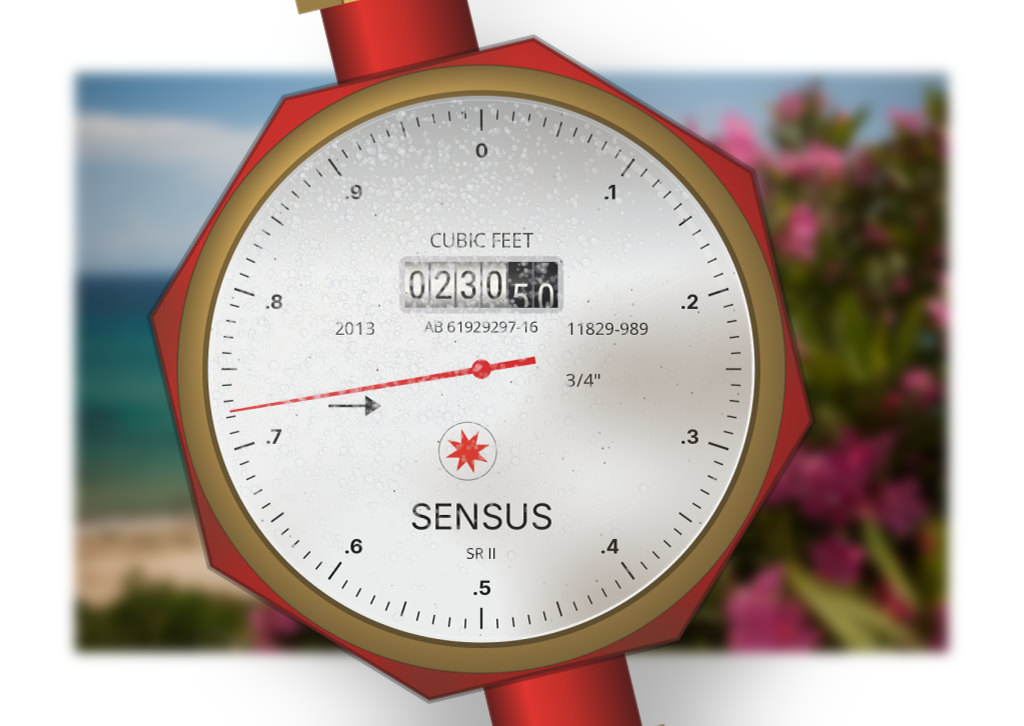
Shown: 23049.72 (ft³)
